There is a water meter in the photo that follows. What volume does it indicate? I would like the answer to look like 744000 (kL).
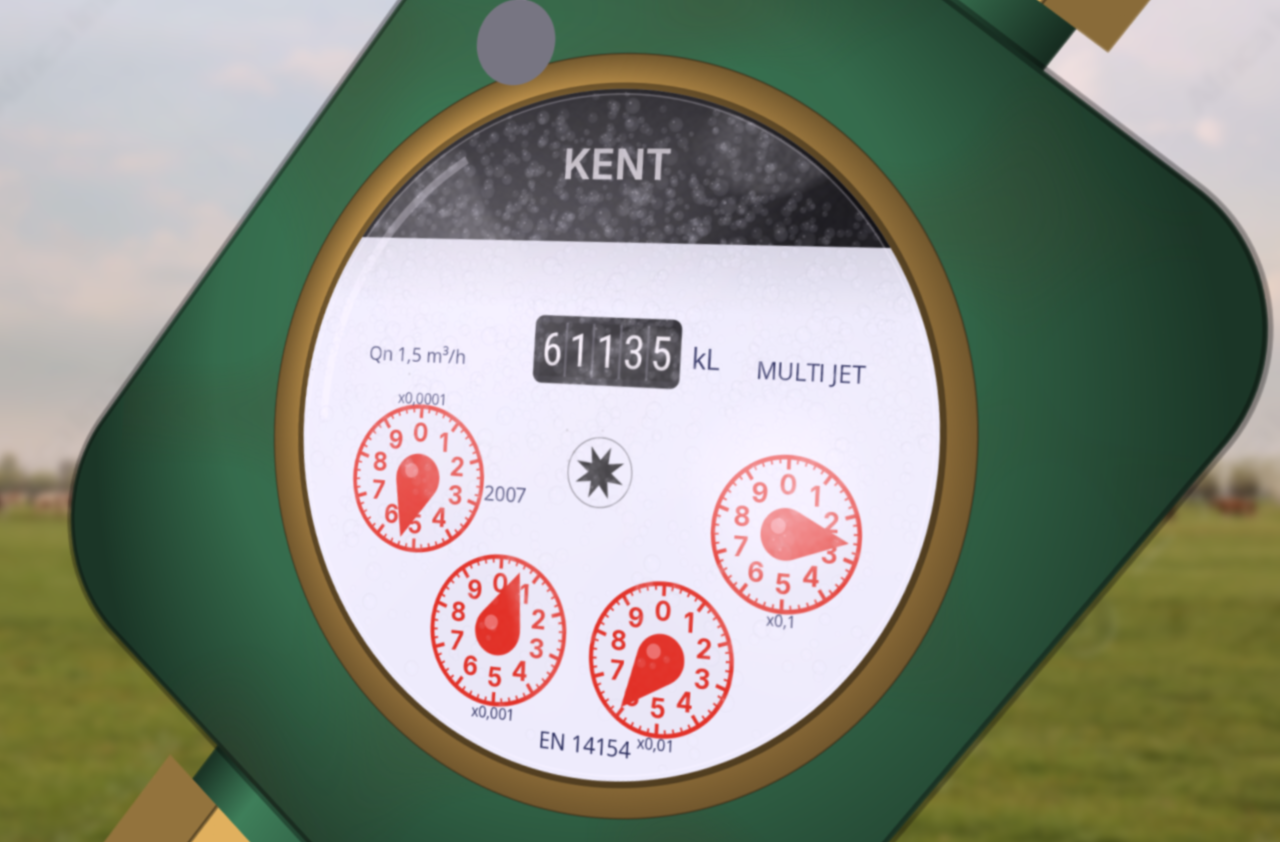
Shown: 61135.2605 (kL)
